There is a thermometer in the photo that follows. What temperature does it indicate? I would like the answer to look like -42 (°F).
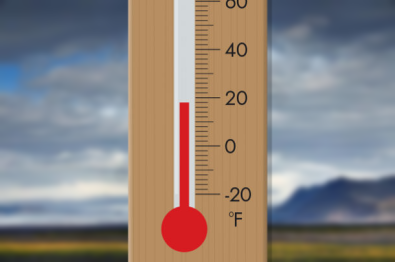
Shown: 18 (°F)
